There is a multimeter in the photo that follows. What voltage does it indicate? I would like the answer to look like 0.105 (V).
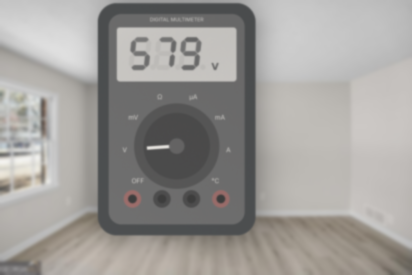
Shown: 579 (V)
